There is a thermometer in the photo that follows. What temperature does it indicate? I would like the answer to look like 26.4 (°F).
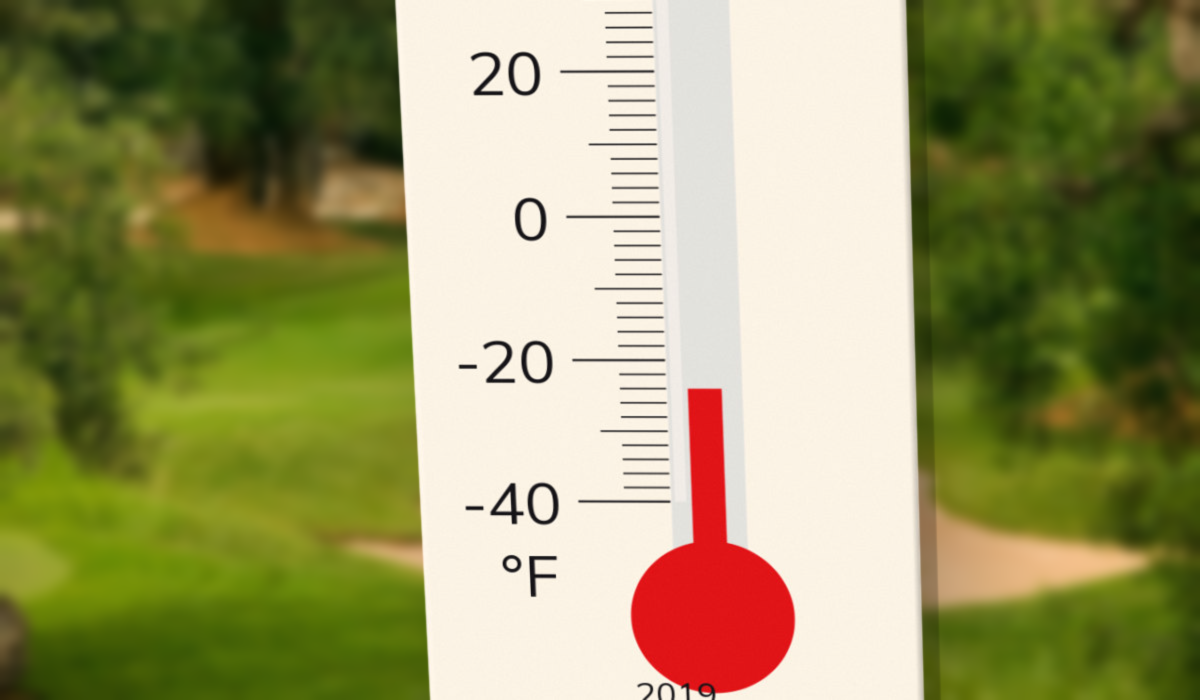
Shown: -24 (°F)
